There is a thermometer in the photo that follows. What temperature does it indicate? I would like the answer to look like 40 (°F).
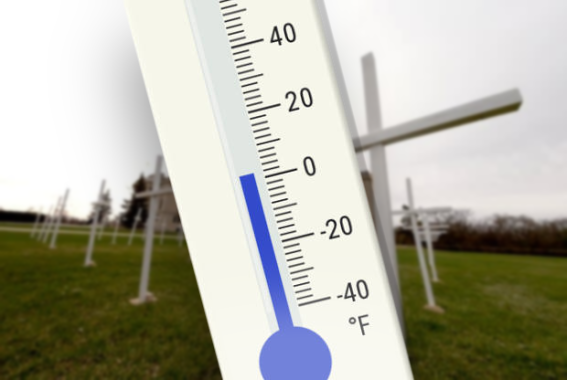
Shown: 2 (°F)
